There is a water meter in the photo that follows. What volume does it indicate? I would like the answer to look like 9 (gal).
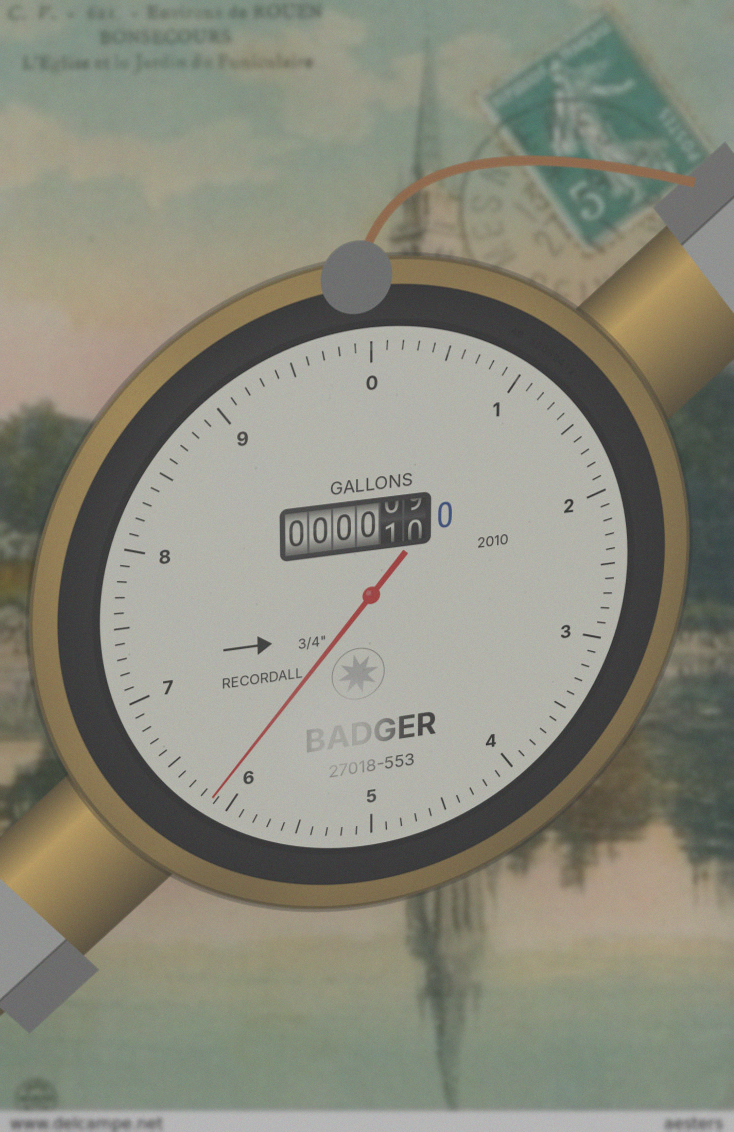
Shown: 96.1 (gal)
